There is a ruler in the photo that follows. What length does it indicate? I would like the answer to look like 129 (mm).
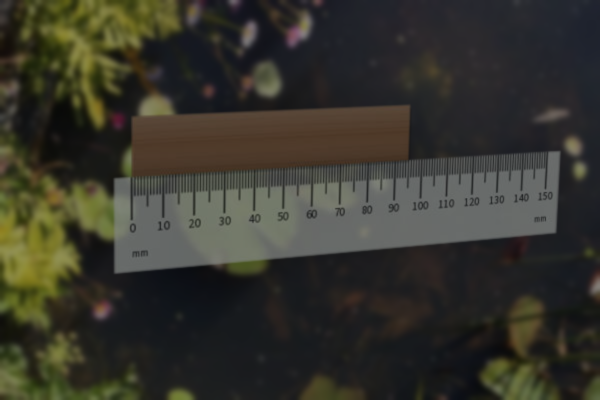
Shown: 95 (mm)
